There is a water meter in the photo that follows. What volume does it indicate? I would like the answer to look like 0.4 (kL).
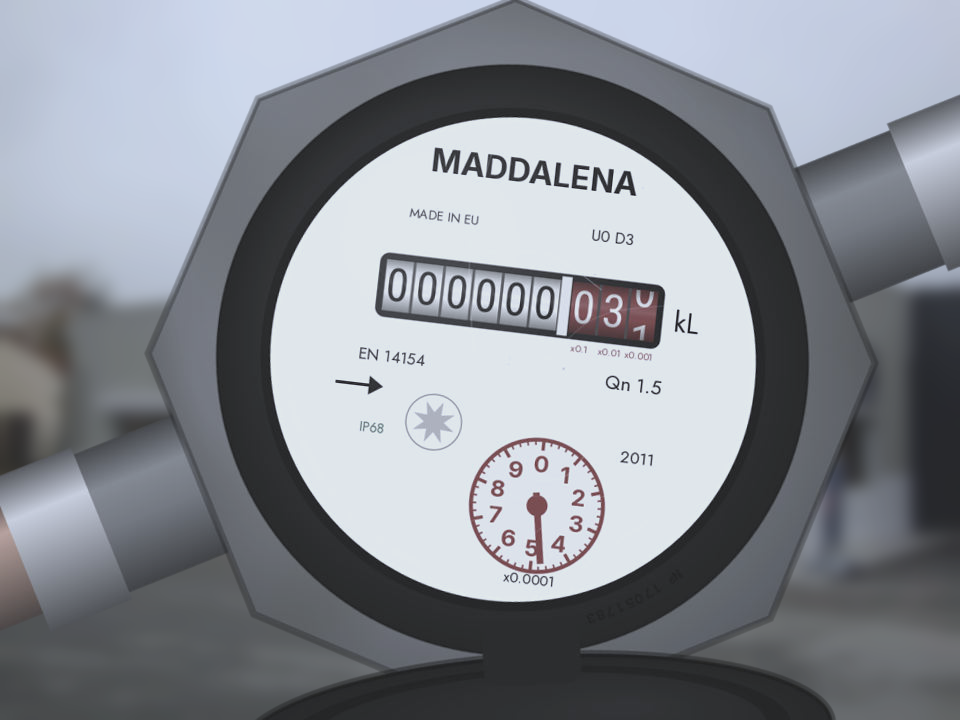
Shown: 0.0304 (kL)
